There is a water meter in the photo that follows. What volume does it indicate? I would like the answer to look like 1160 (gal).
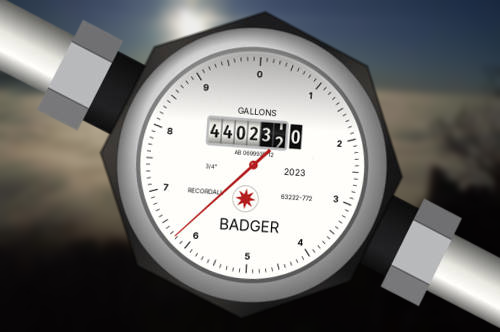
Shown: 4402316.2 (gal)
